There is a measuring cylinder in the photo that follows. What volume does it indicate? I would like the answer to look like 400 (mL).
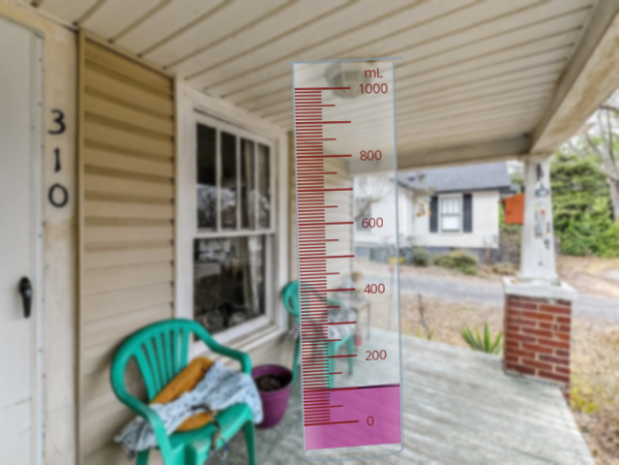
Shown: 100 (mL)
